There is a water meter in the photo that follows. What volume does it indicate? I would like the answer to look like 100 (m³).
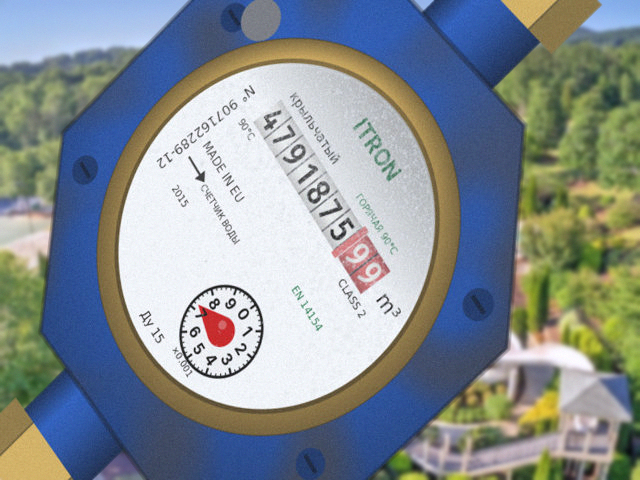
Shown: 4791875.997 (m³)
